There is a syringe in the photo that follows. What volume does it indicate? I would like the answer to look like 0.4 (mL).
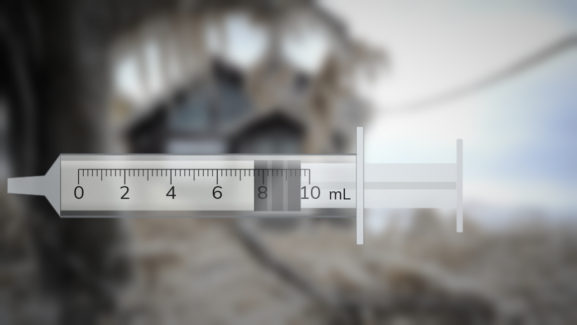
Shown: 7.6 (mL)
